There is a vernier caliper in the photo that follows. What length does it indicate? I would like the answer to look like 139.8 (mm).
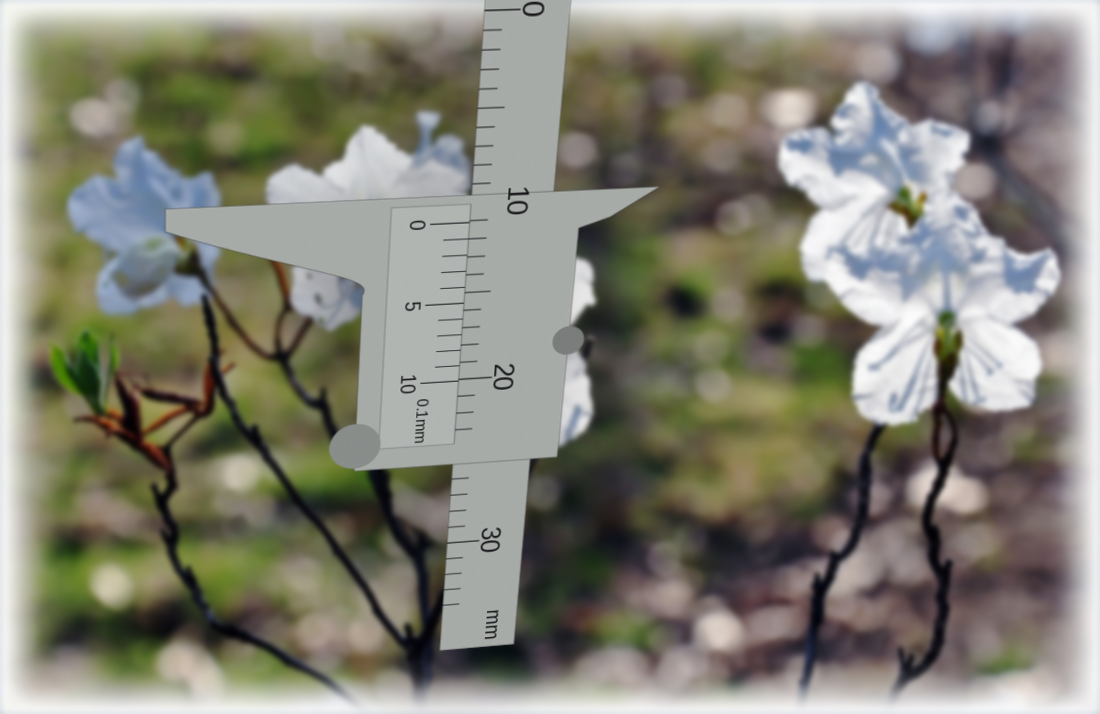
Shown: 11.1 (mm)
